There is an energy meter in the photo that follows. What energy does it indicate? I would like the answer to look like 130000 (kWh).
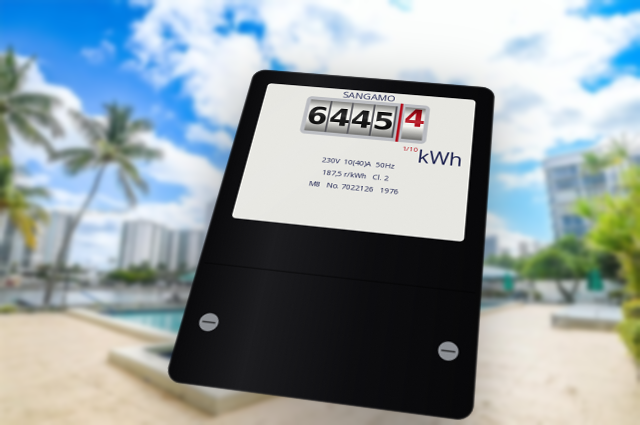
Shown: 6445.4 (kWh)
